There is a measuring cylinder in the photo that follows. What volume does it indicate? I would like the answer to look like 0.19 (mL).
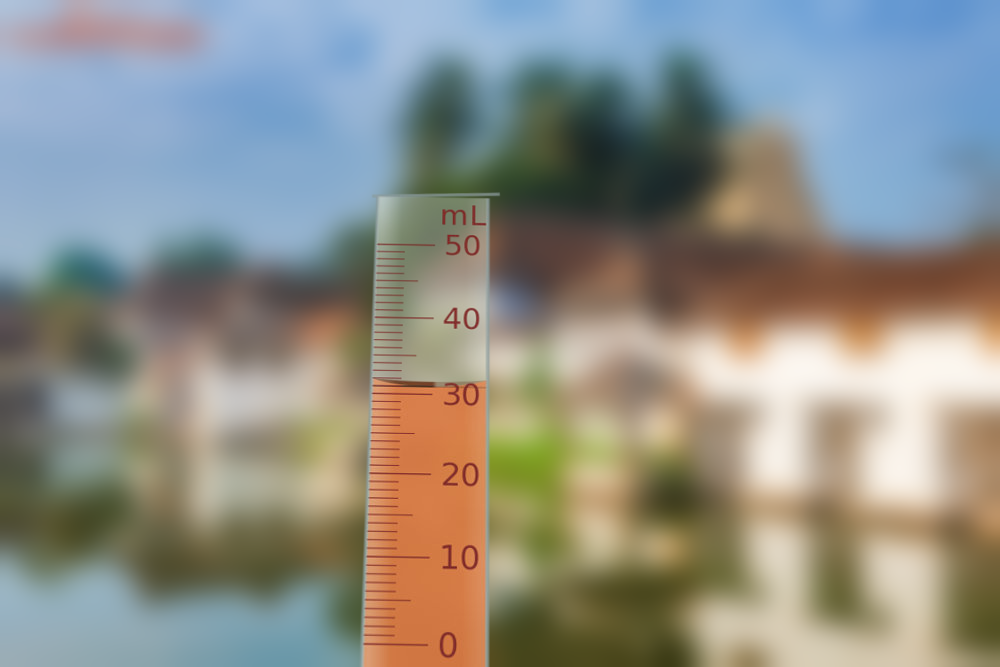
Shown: 31 (mL)
